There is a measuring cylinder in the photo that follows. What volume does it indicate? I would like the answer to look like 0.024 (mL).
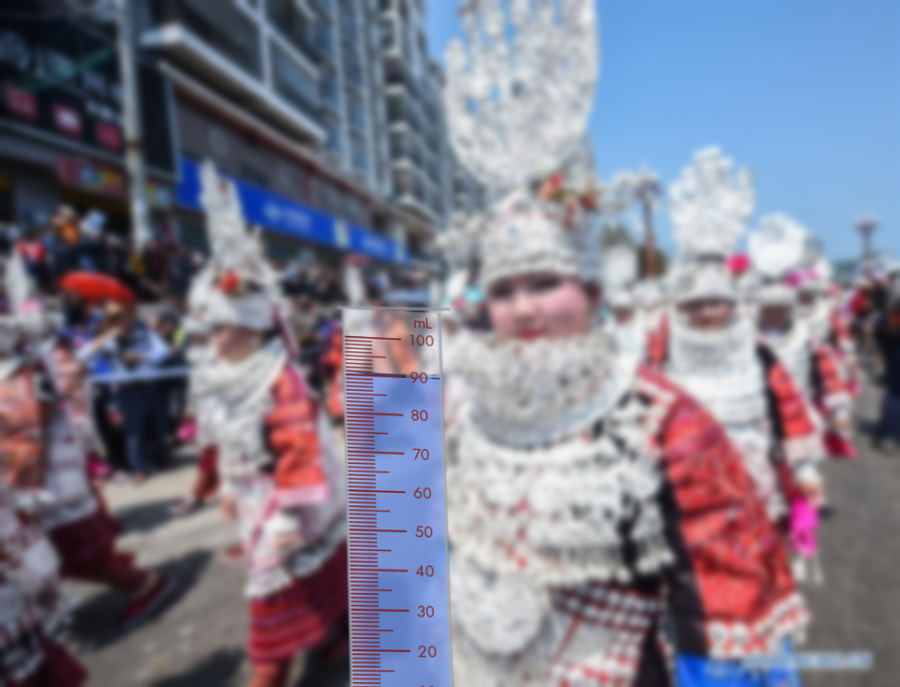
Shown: 90 (mL)
